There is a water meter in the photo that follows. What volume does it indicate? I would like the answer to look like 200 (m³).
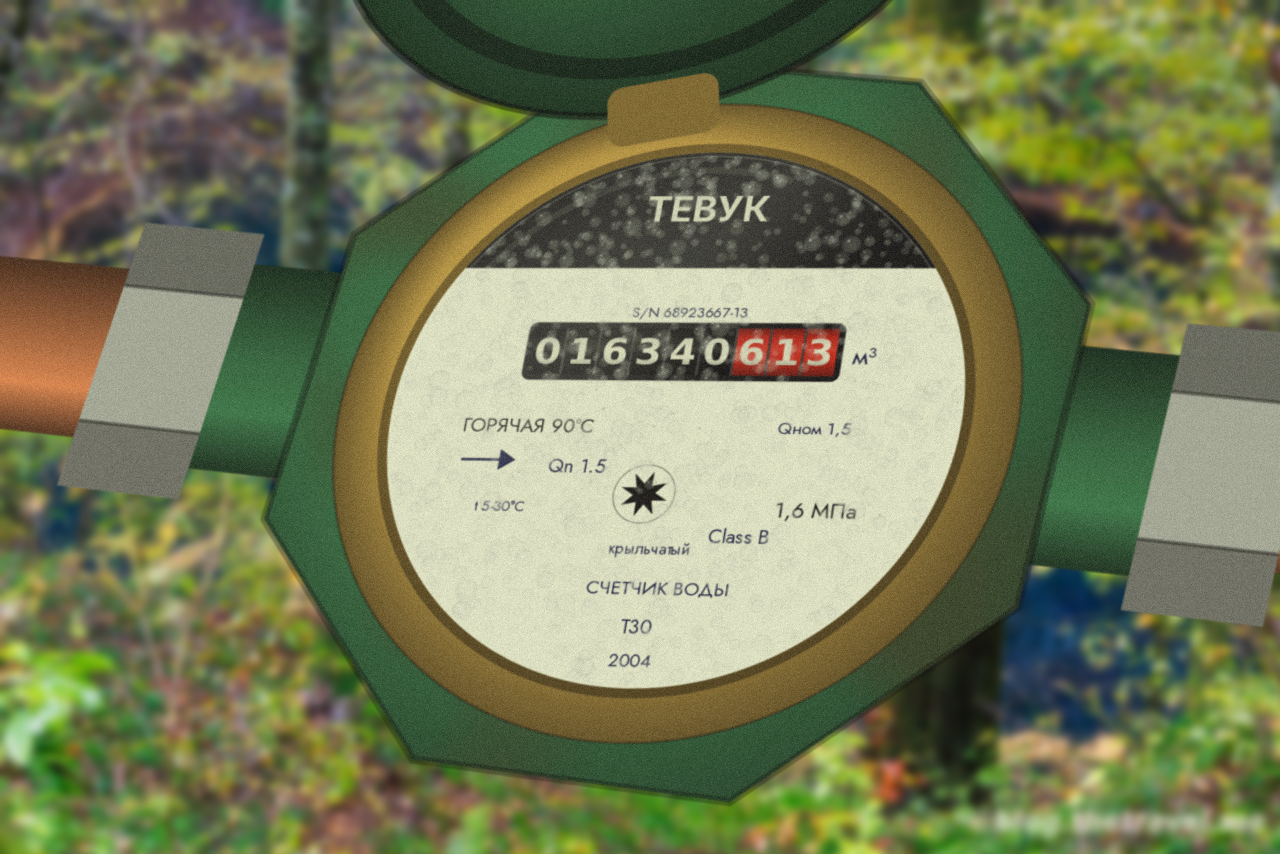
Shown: 16340.613 (m³)
